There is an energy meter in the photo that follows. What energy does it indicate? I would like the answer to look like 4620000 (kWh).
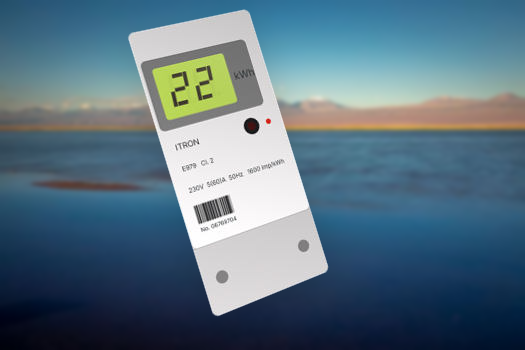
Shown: 22 (kWh)
